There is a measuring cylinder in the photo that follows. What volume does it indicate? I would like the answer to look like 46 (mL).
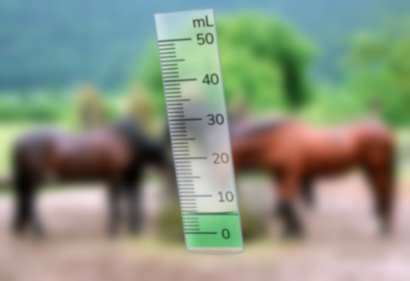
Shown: 5 (mL)
